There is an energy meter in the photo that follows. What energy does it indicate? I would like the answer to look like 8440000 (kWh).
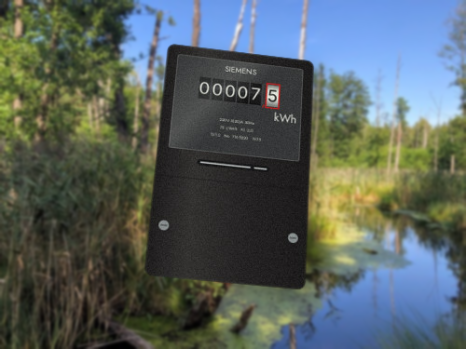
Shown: 7.5 (kWh)
